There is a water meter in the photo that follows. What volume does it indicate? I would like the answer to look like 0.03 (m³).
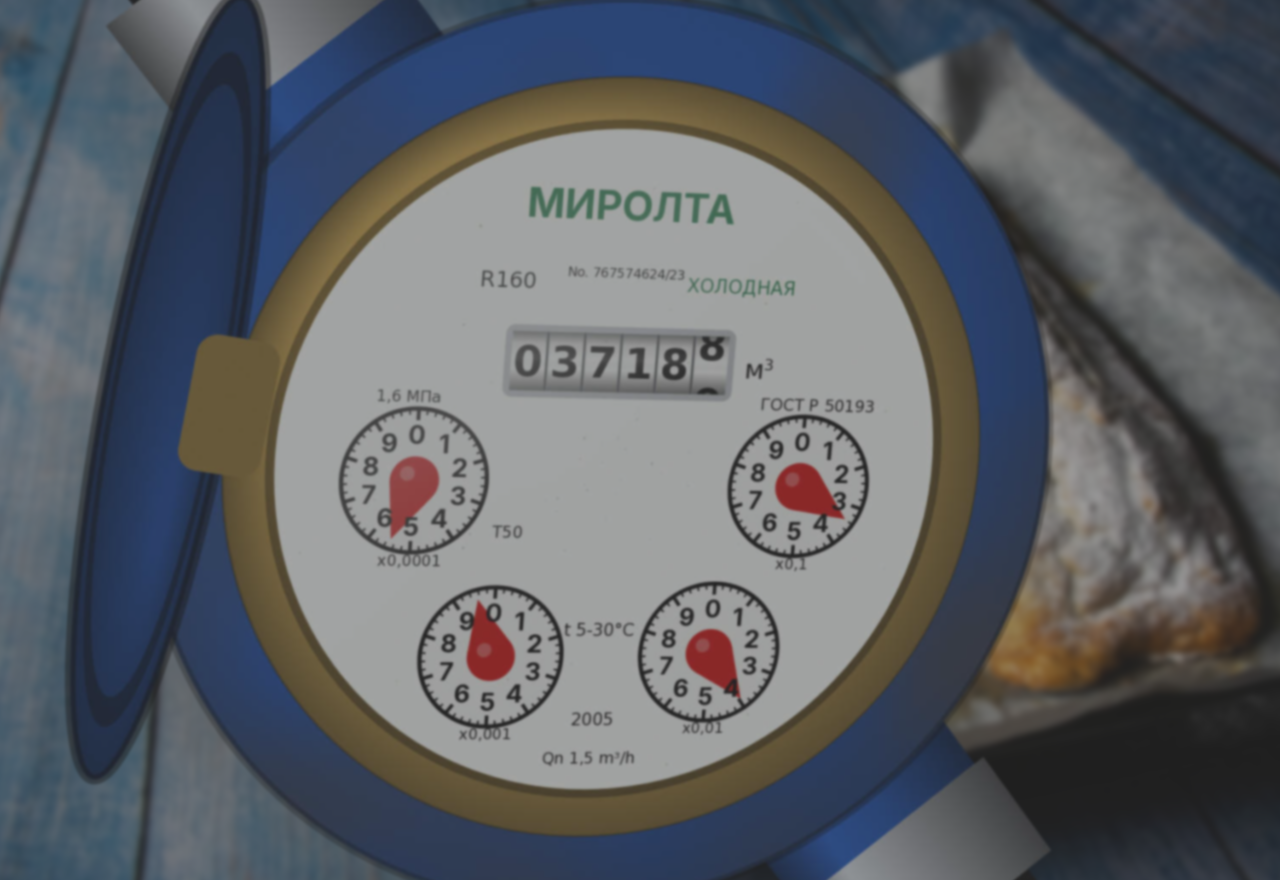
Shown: 37188.3395 (m³)
